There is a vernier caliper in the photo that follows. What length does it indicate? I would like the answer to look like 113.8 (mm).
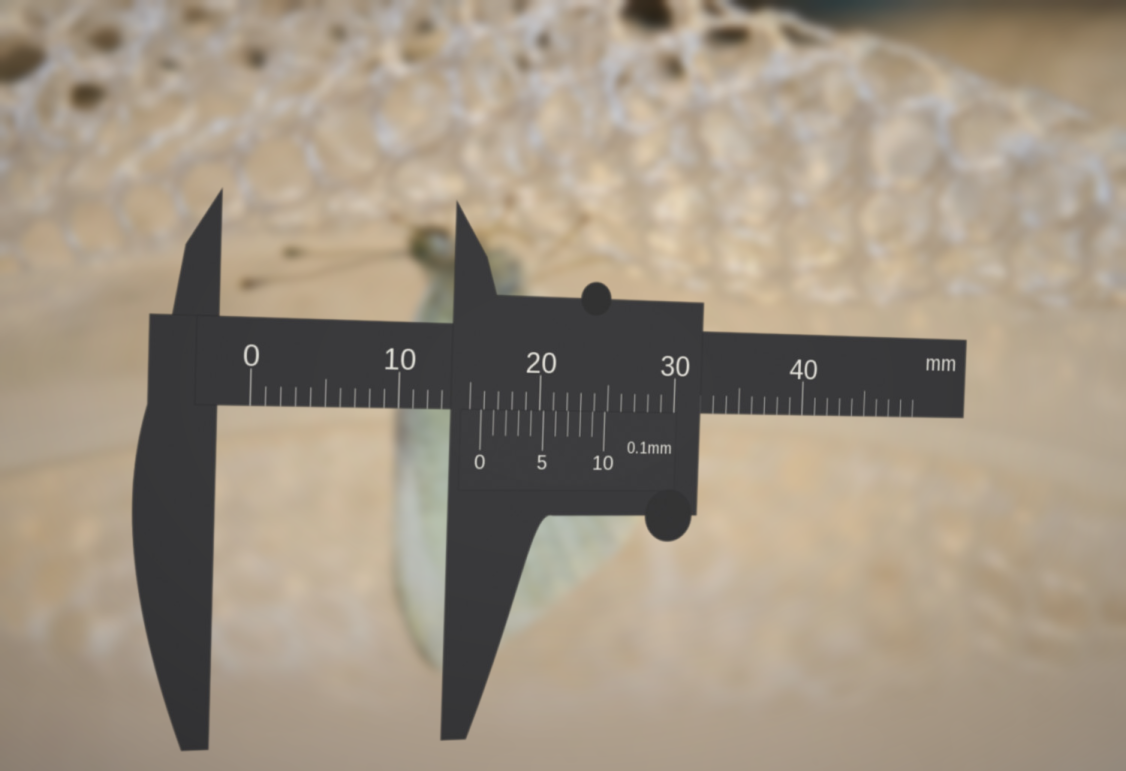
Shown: 15.8 (mm)
